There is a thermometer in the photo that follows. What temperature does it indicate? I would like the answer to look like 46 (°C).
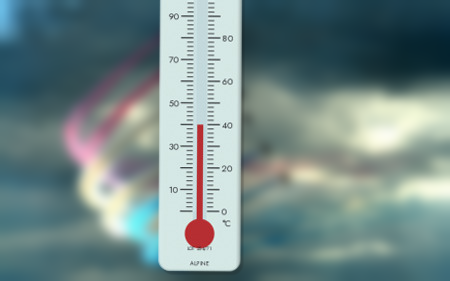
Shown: 40 (°C)
